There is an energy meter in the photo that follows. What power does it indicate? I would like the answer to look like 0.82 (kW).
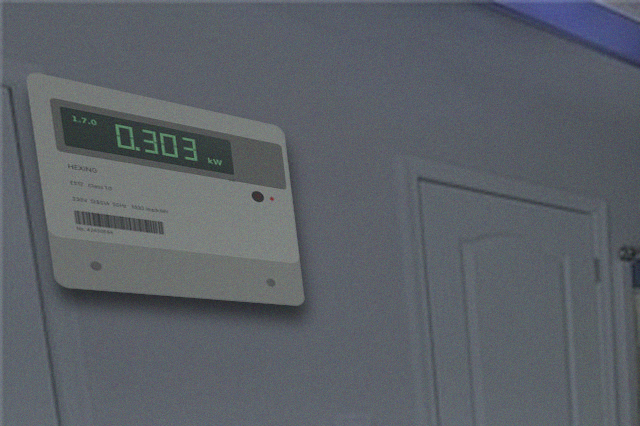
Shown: 0.303 (kW)
